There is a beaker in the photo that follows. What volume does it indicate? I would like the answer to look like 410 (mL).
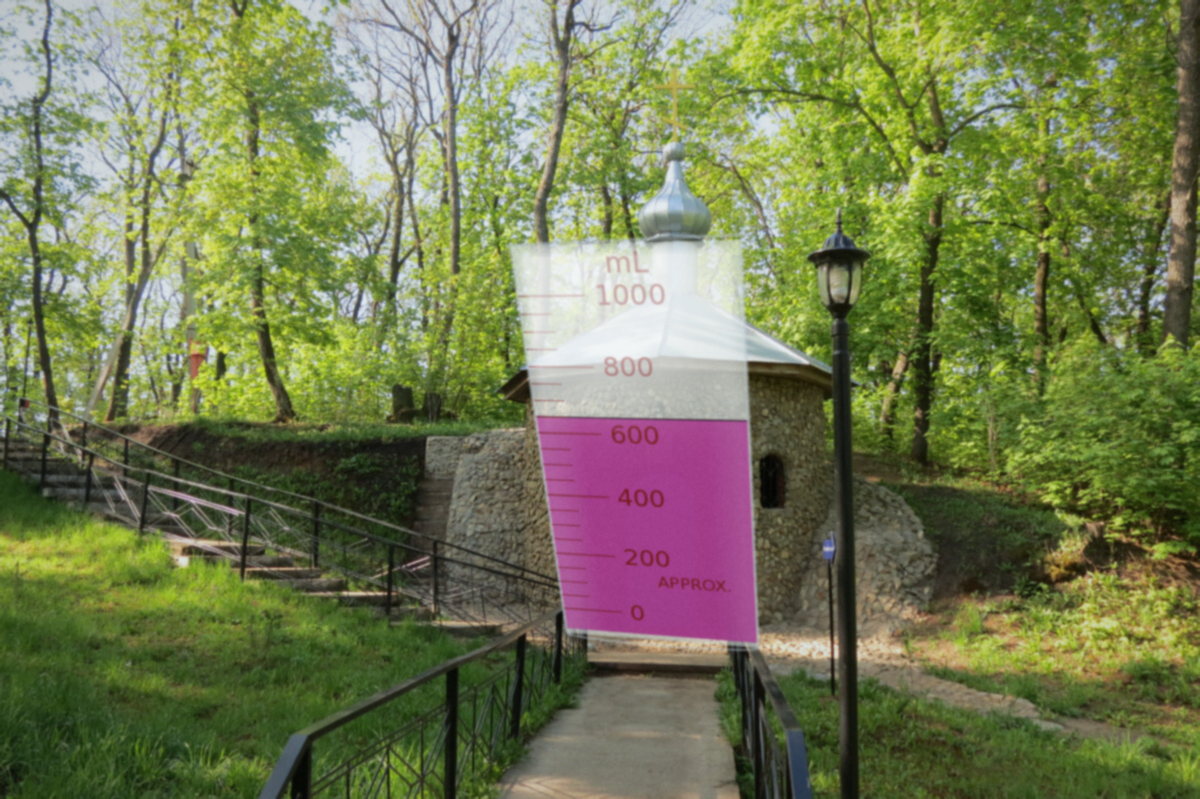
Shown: 650 (mL)
